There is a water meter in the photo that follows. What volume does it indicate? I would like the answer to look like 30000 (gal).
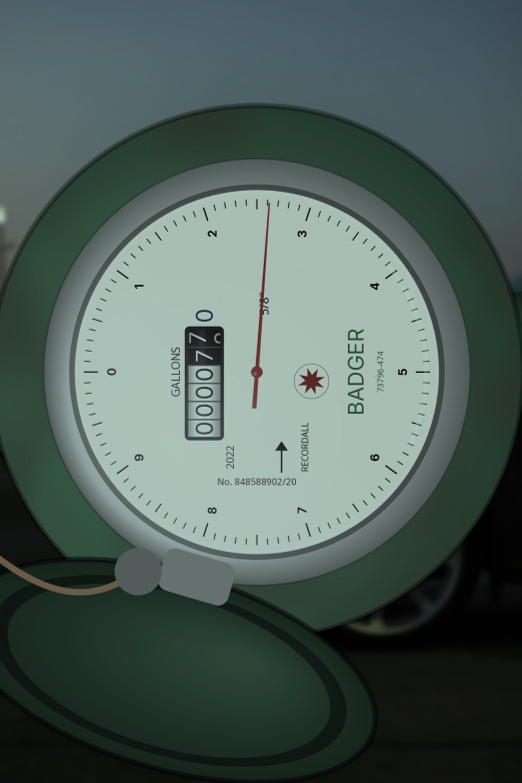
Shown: 772.6 (gal)
